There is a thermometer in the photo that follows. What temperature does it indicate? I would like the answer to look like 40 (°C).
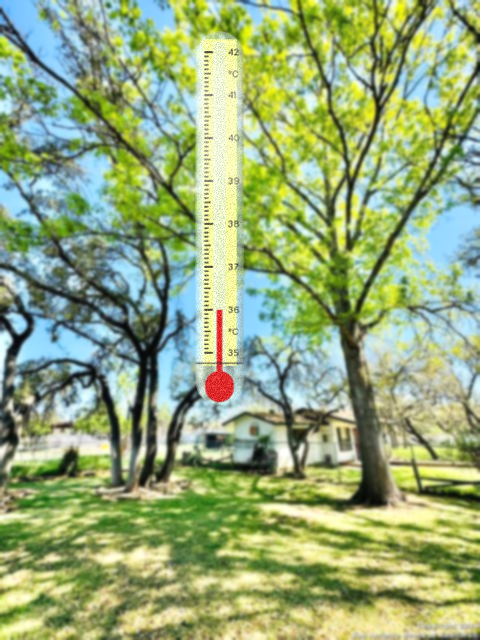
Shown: 36 (°C)
